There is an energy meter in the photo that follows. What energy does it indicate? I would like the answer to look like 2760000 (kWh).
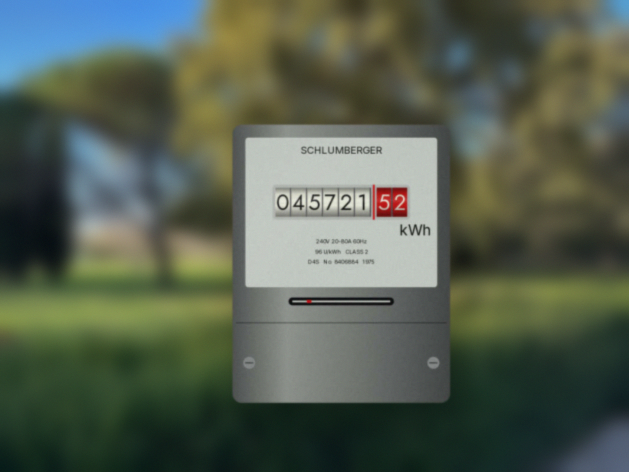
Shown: 45721.52 (kWh)
